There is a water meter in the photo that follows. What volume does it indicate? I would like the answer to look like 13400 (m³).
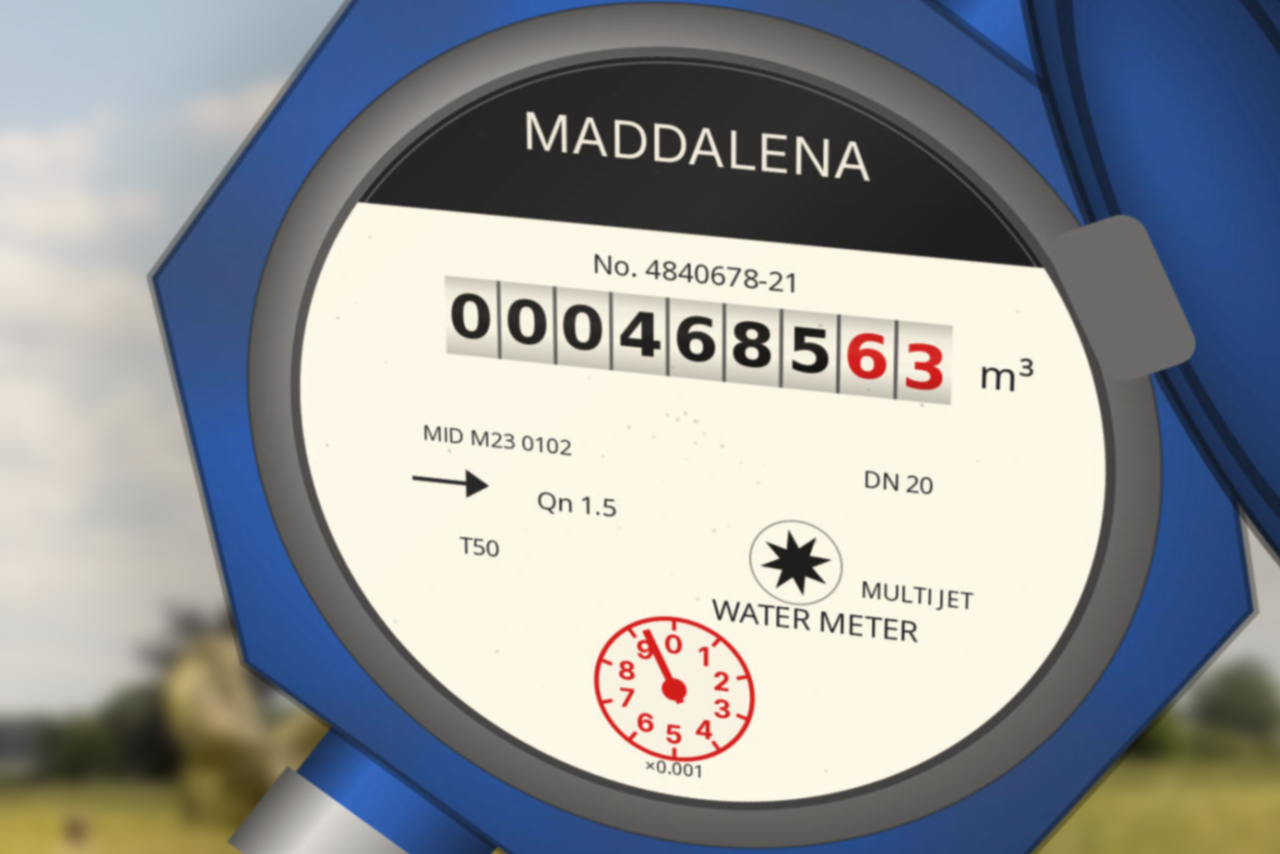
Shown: 4685.629 (m³)
